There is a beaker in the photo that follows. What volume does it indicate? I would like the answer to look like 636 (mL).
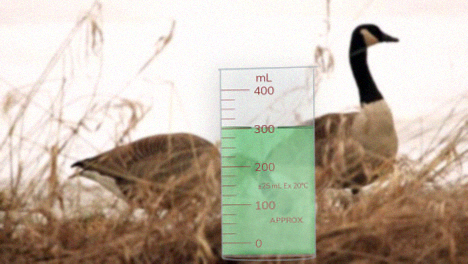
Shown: 300 (mL)
